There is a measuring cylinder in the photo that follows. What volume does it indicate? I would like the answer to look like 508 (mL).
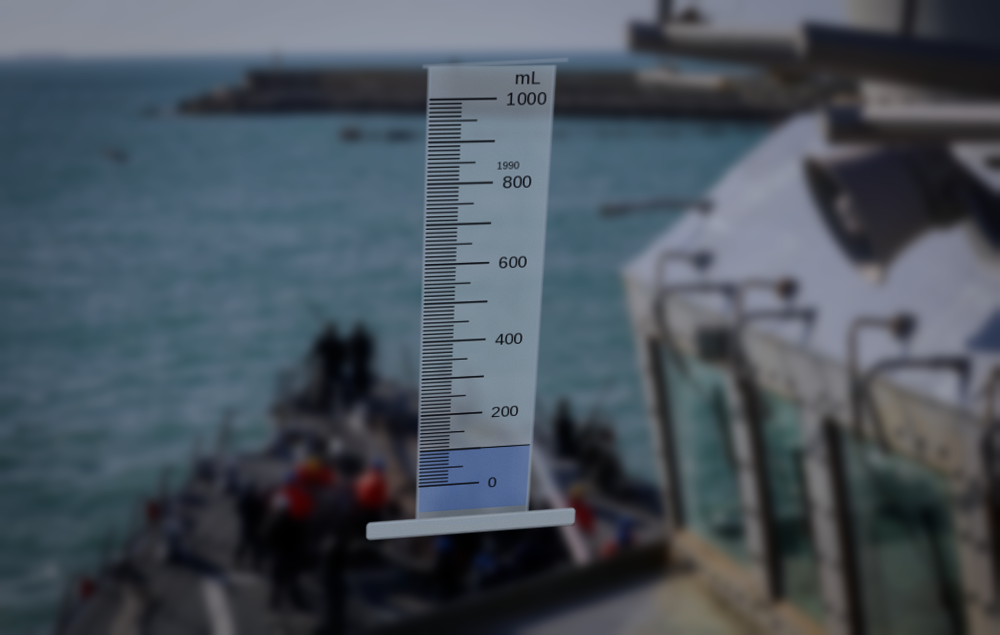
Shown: 100 (mL)
